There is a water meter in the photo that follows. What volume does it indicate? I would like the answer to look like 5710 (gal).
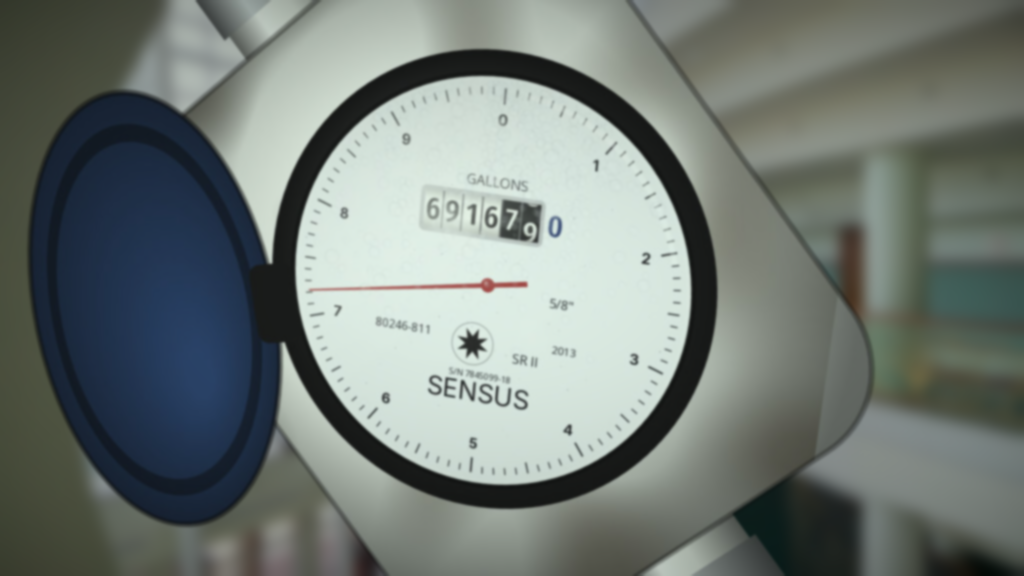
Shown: 6916787.2 (gal)
